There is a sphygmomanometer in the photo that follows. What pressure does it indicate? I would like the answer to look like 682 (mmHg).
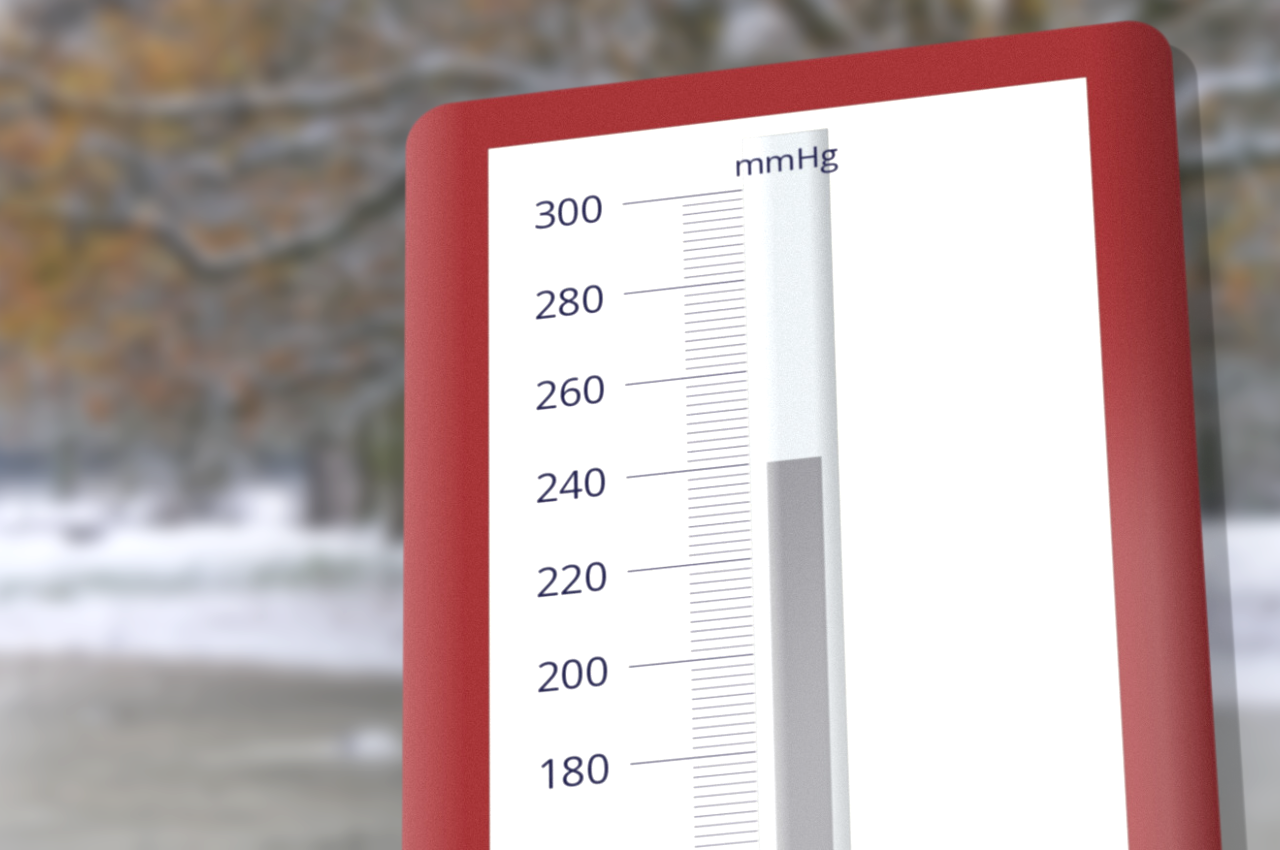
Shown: 240 (mmHg)
